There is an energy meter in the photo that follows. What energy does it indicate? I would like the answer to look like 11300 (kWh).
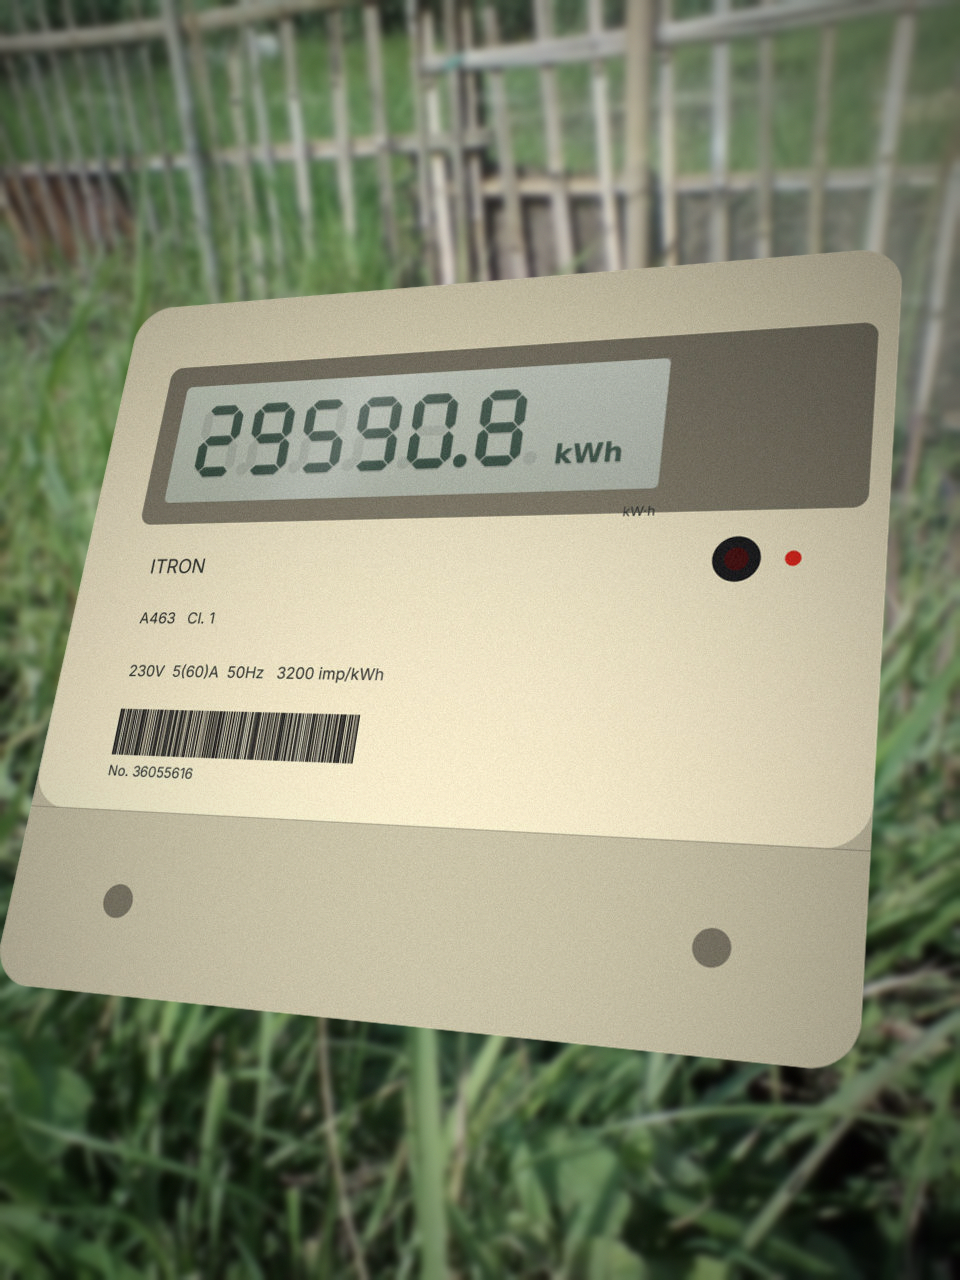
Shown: 29590.8 (kWh)
